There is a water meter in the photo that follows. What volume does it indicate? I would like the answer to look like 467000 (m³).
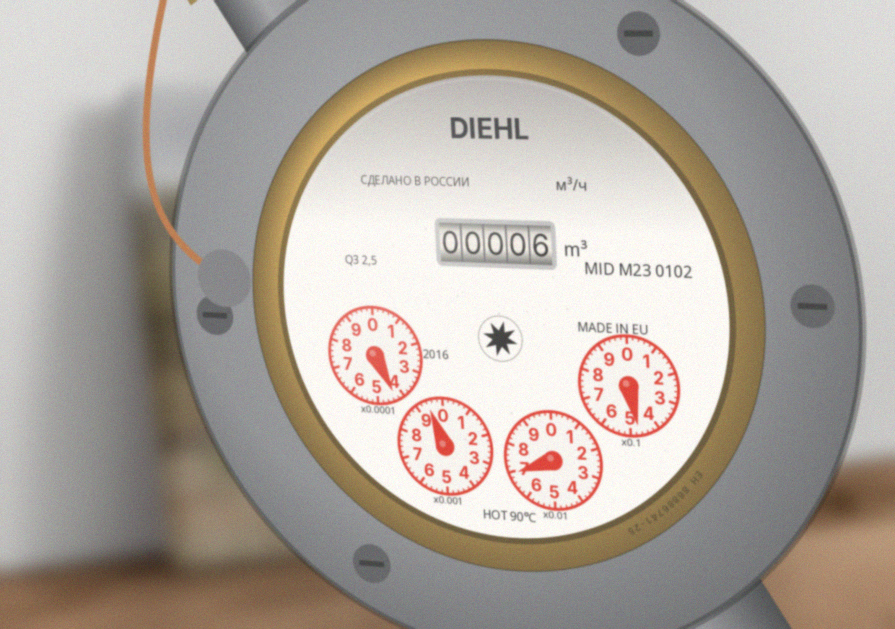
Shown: 6.4694 (m³)
